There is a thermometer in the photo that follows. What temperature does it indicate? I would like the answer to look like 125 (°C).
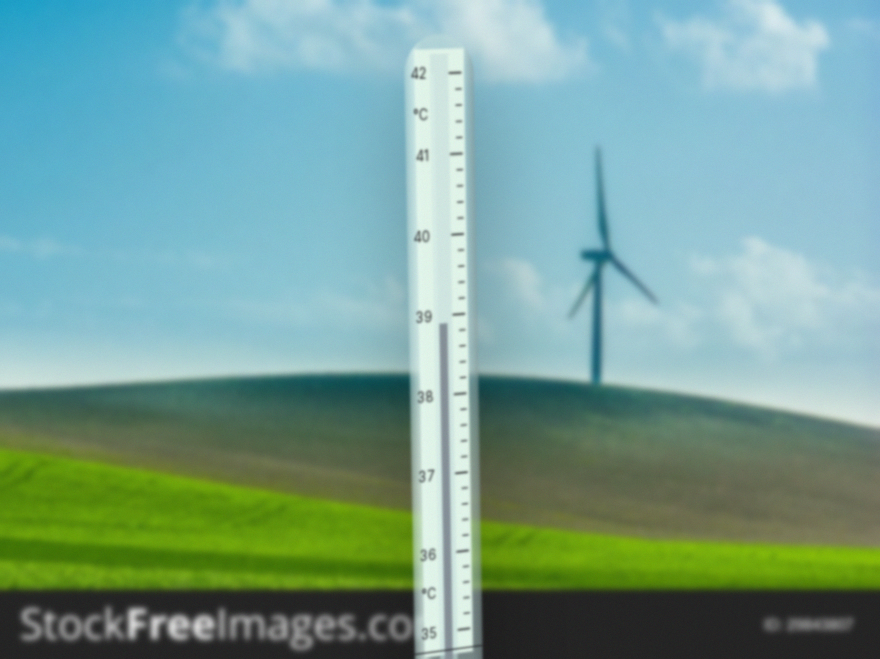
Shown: 38.9 (°C)
